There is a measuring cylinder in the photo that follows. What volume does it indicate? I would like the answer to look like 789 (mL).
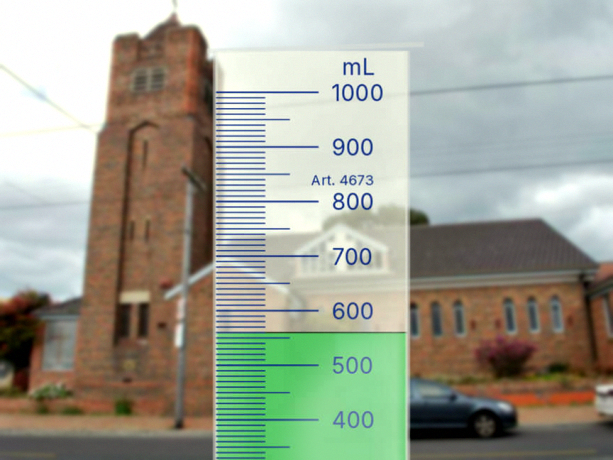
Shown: 560 (mL)
